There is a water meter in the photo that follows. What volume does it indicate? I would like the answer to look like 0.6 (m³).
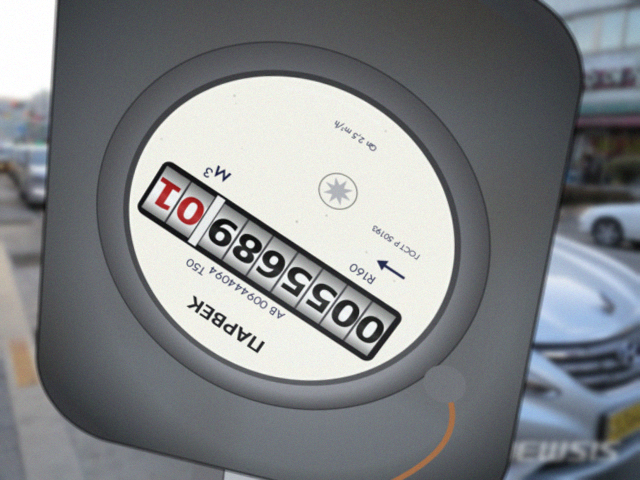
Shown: 55689.01 (m³)
